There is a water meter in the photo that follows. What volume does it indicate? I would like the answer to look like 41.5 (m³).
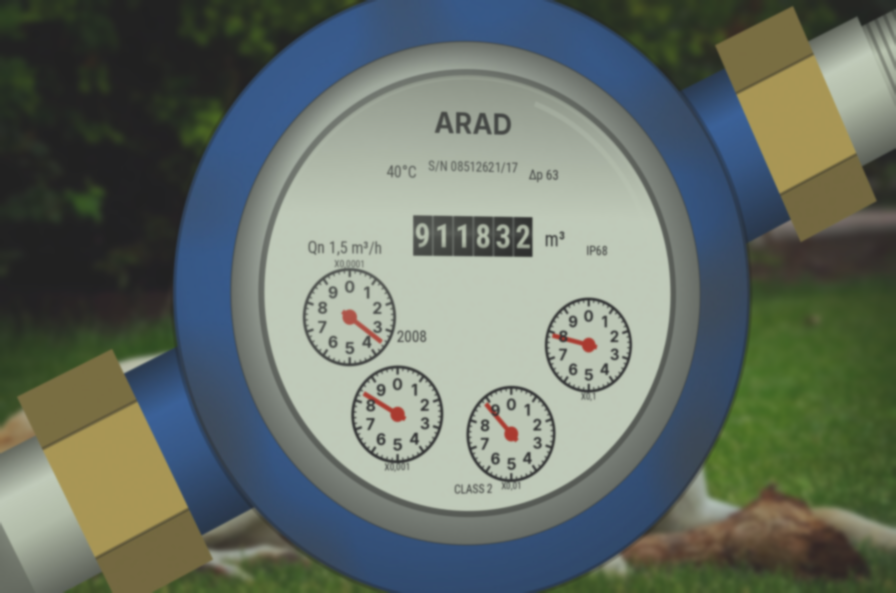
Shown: 911832.7883 (m³)
